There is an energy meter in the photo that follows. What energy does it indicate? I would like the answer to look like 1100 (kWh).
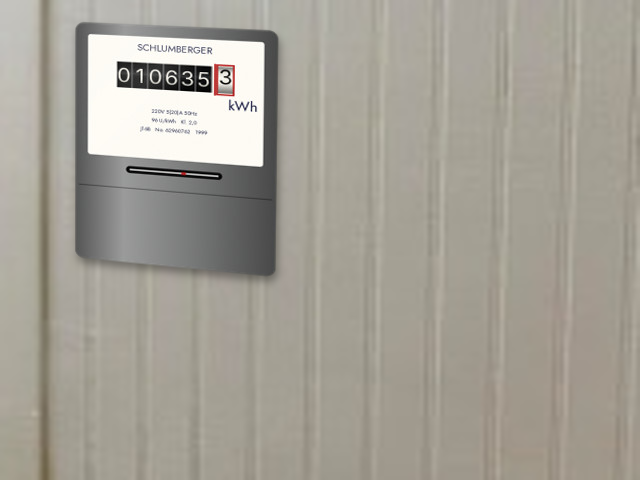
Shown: 10635.3 (kWh)
